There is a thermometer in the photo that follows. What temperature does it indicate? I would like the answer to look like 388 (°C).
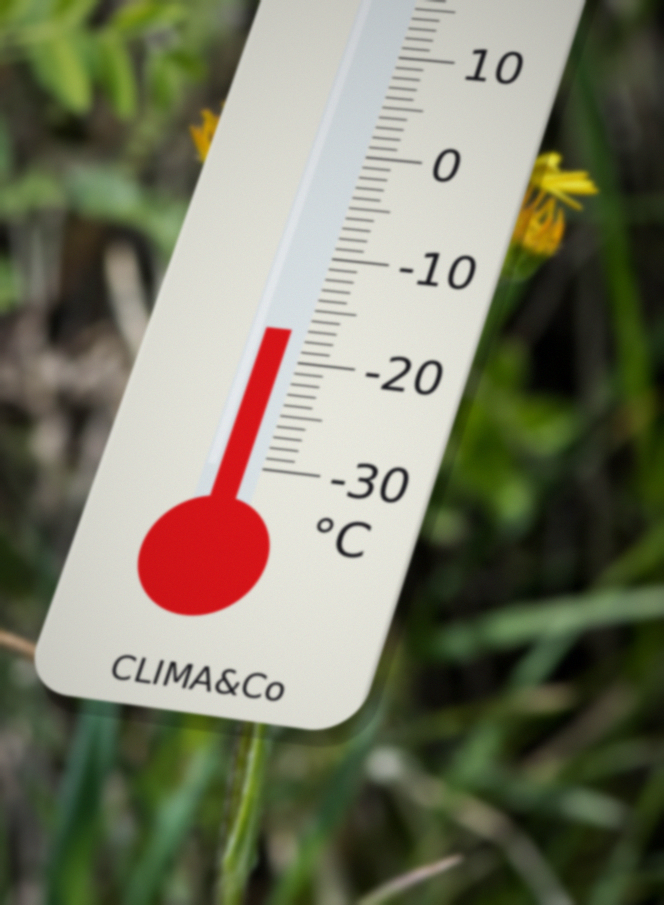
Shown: -17 (°C)
